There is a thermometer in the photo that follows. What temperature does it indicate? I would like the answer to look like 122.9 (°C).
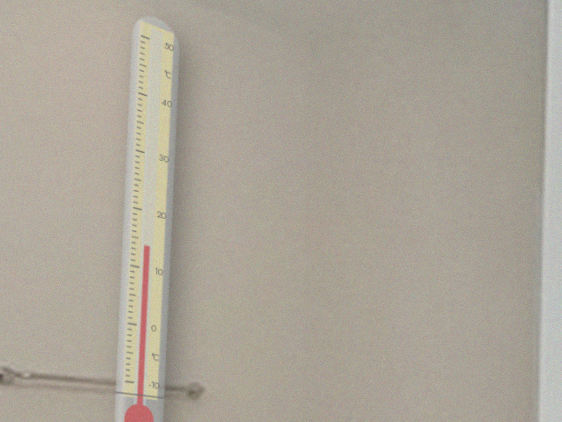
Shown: 14 (°C)
